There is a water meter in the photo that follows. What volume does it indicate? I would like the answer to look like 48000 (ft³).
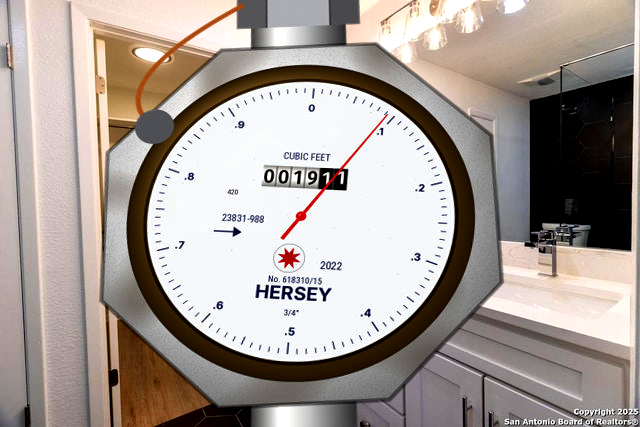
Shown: 1911.09 (ft³)
